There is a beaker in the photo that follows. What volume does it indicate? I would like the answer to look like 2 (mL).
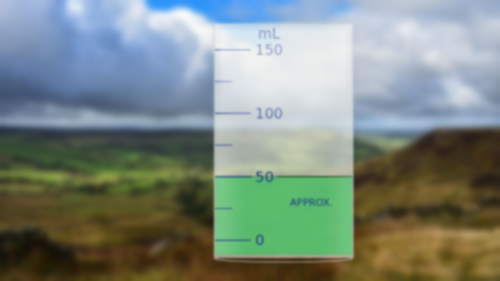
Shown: 50 (mL)
